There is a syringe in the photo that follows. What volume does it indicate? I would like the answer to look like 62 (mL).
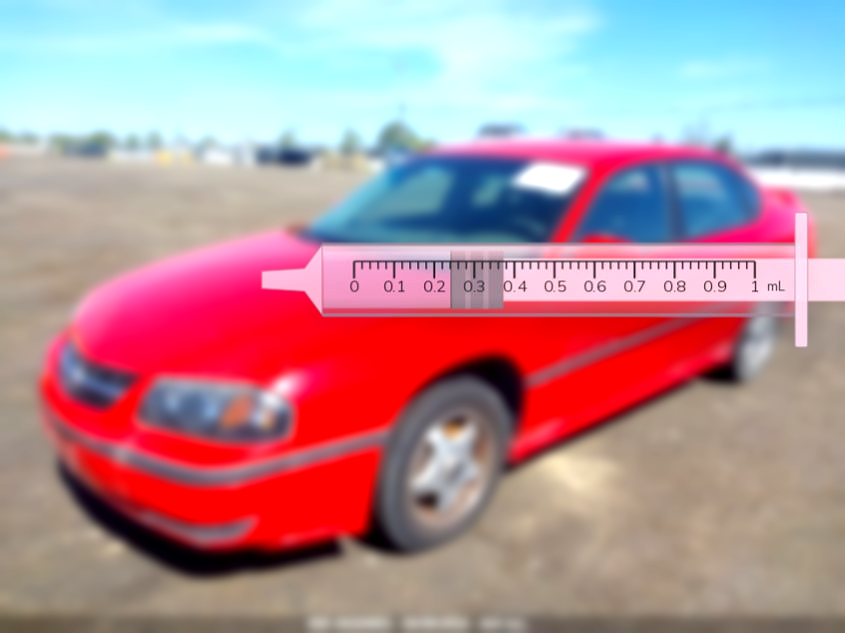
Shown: 0.24 (mL)
